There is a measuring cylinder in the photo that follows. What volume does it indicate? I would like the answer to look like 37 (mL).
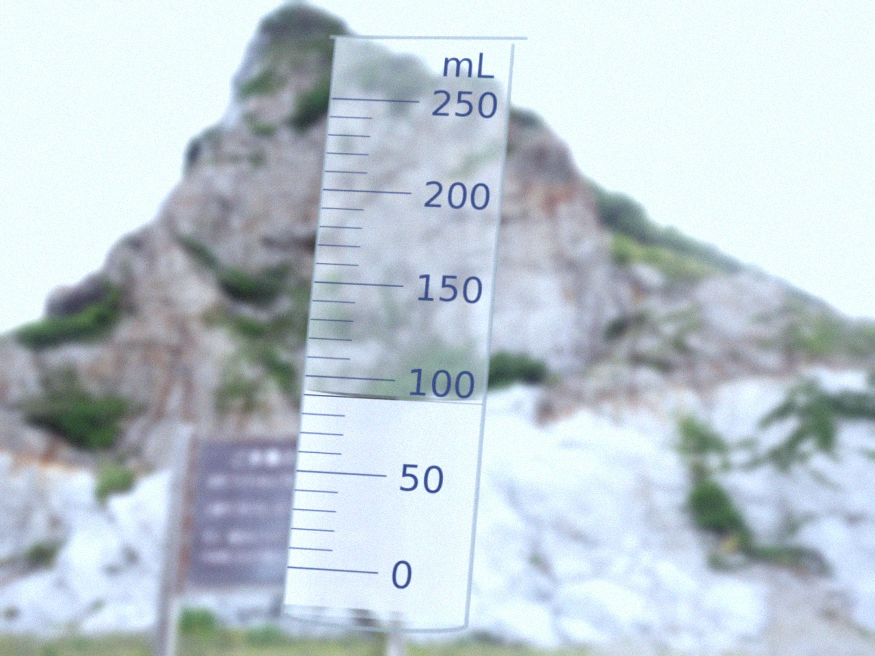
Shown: 90 (mL)
